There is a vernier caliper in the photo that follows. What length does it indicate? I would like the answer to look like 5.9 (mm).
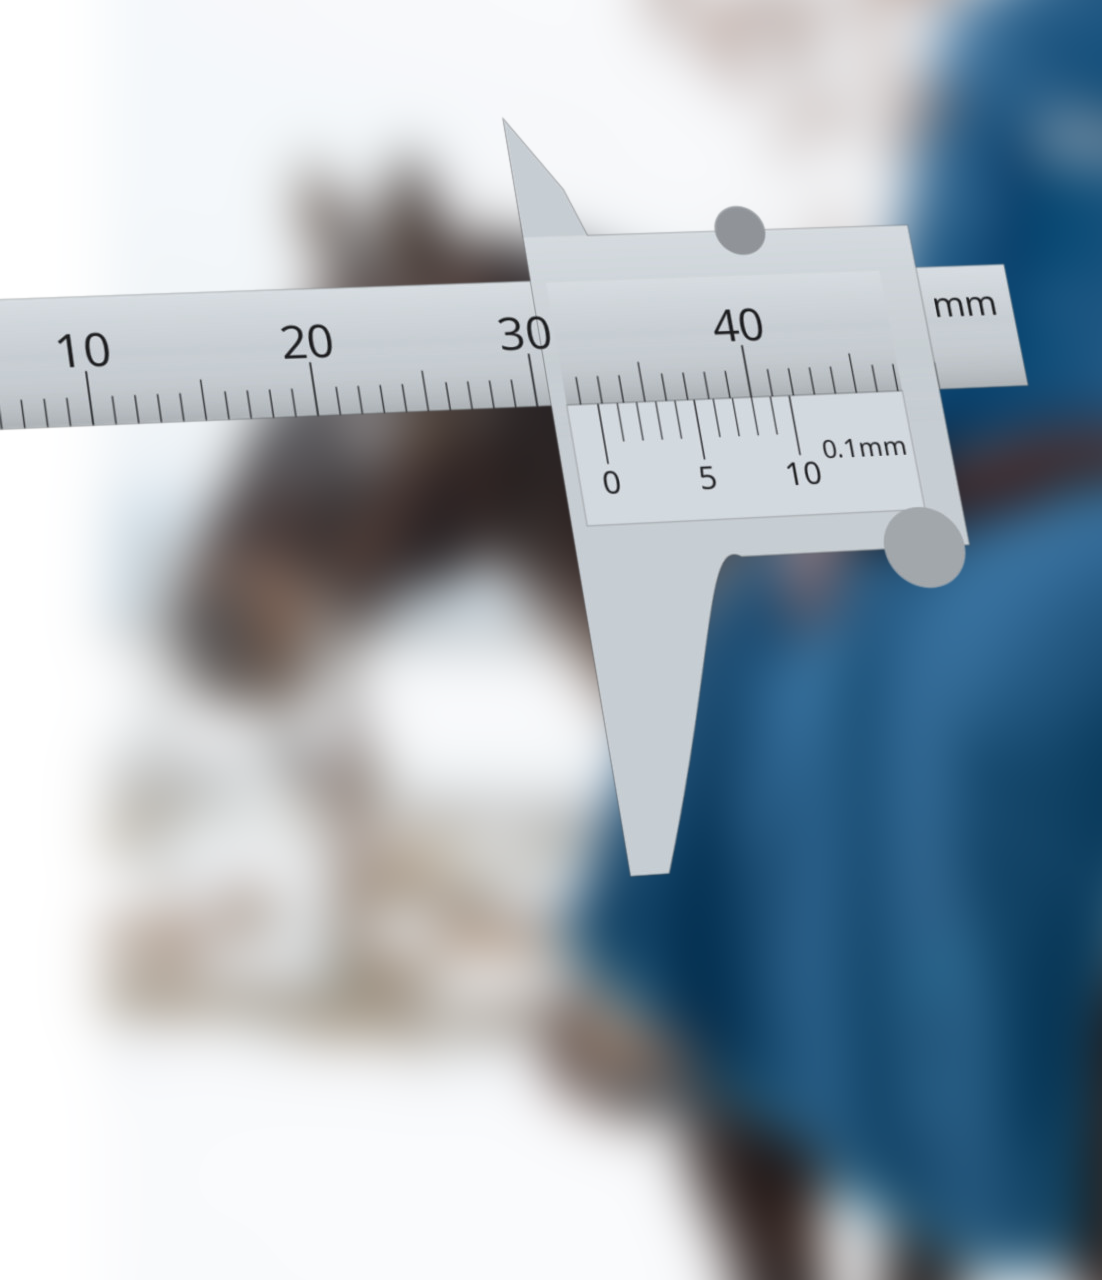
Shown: 32.8 (mm)
